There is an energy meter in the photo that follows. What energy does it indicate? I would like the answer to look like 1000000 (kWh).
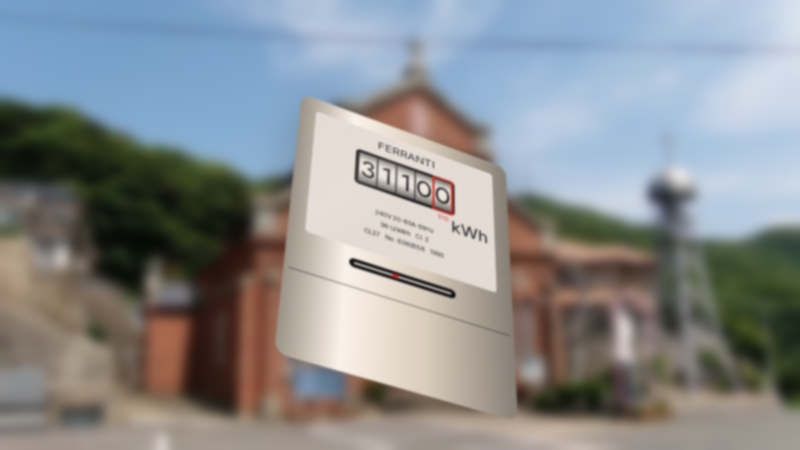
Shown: 3110.0 (kWh)
